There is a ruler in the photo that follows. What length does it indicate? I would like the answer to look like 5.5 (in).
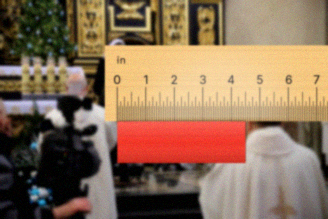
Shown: 4.5 (in)
